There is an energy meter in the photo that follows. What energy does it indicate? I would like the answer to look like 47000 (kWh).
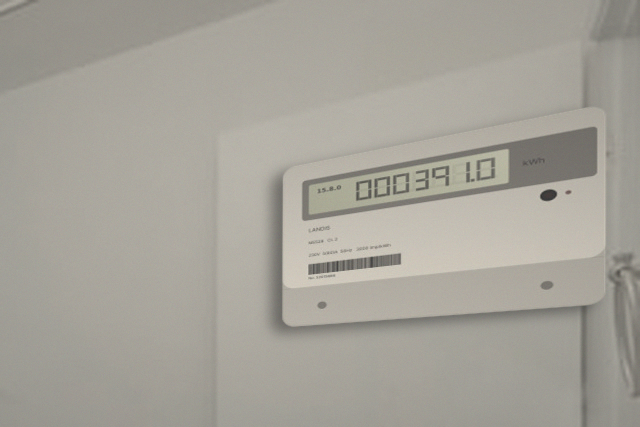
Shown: 391.0 (kWh)
